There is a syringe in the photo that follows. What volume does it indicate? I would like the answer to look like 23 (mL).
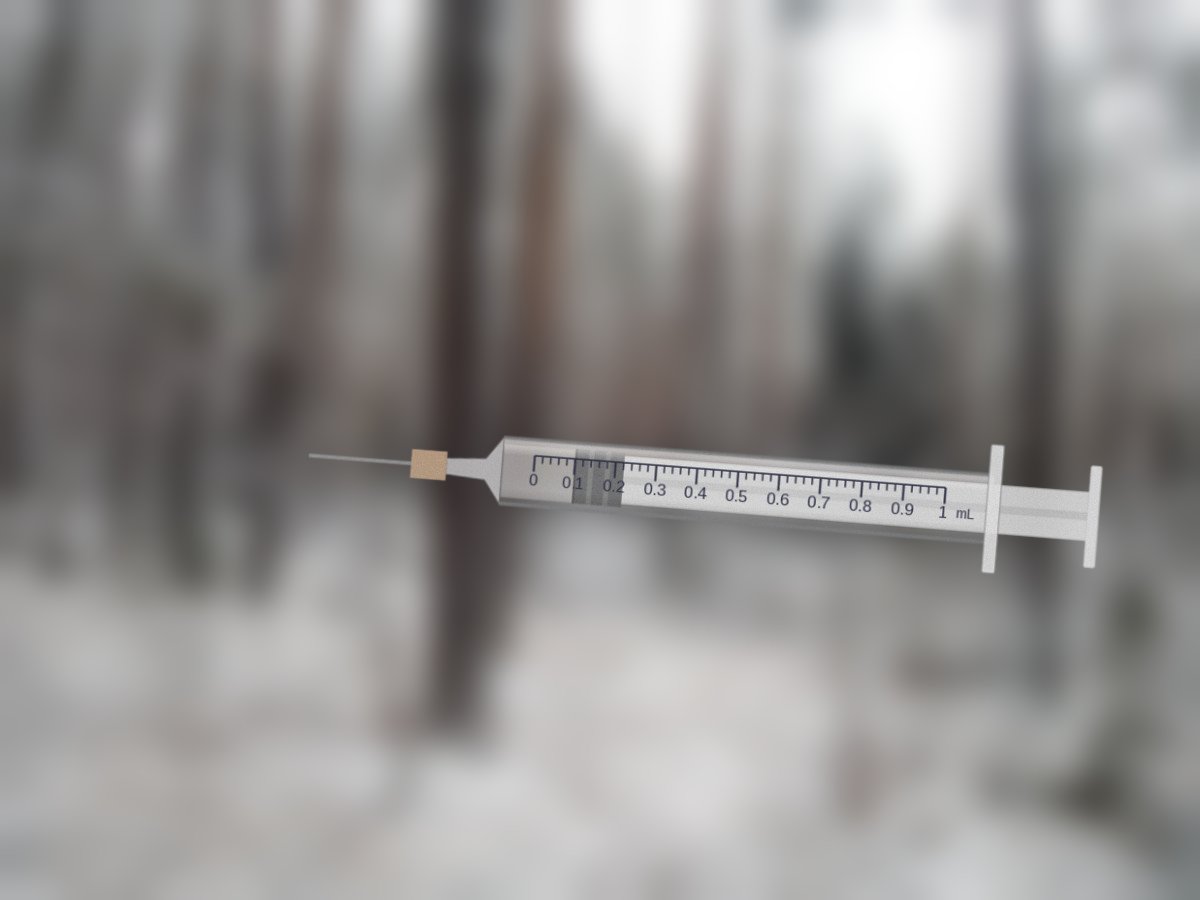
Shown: 0.1 (mL)
